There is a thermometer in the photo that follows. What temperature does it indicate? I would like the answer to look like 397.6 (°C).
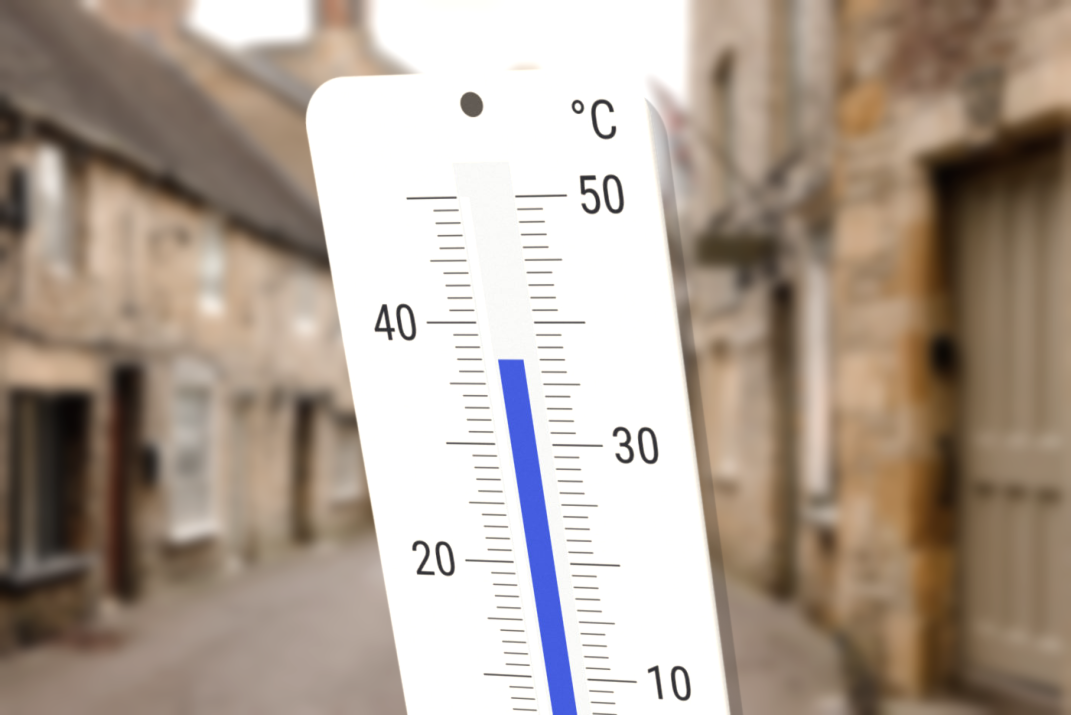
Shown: 37 (°C)
